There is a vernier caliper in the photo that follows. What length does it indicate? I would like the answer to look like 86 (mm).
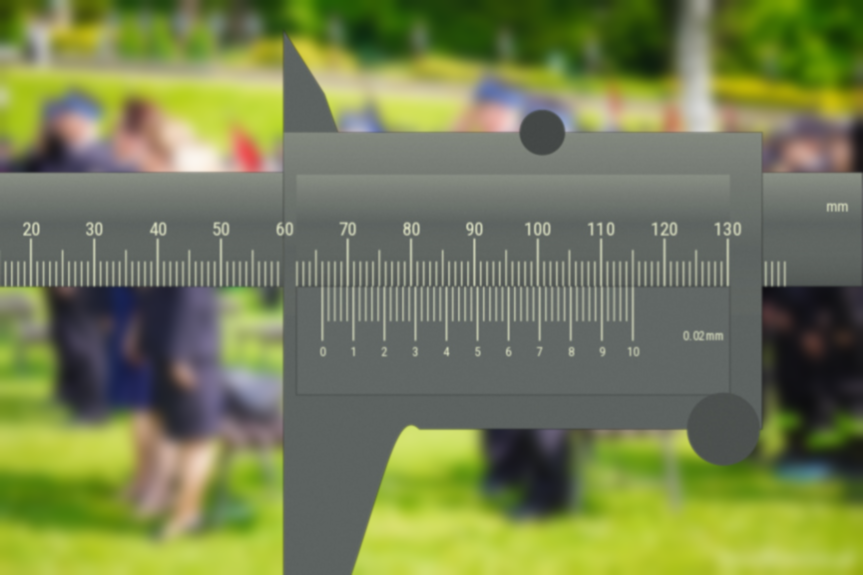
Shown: 66.0 (mm)
